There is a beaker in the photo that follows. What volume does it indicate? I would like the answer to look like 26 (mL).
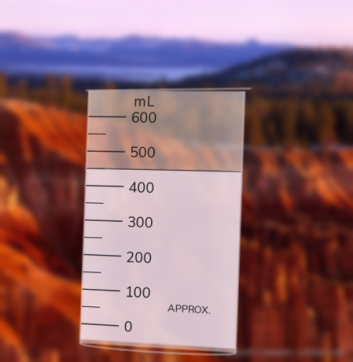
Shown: 450 (mL)
